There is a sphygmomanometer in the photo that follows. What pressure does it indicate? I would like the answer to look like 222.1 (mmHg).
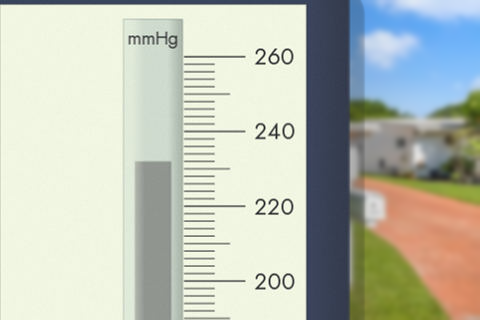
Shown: 232 (mmHg)
